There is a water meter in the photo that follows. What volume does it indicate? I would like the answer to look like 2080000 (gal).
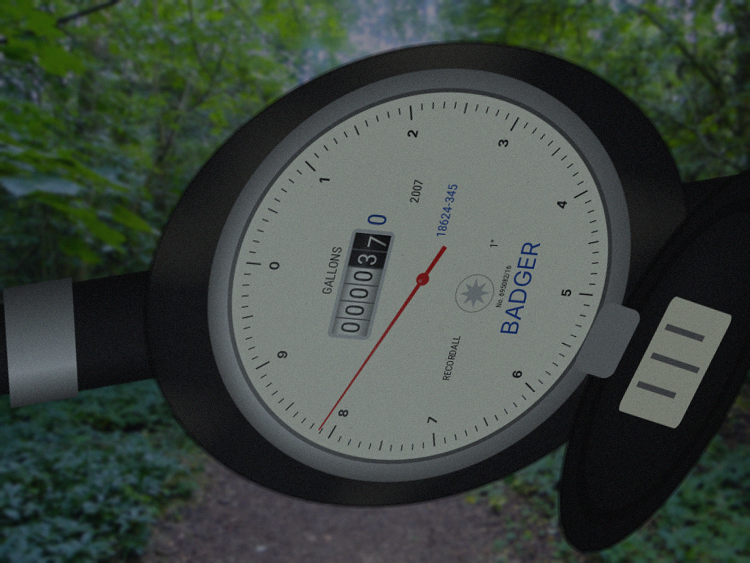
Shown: 368.1 (gal)
